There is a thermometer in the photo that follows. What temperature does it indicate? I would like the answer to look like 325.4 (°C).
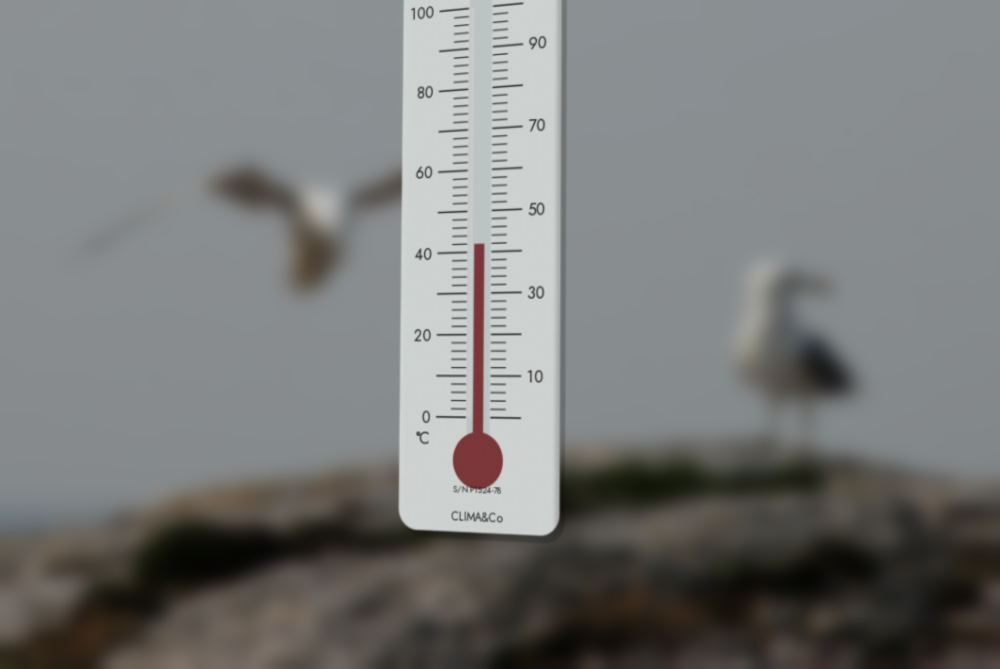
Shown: 42 (°C)
